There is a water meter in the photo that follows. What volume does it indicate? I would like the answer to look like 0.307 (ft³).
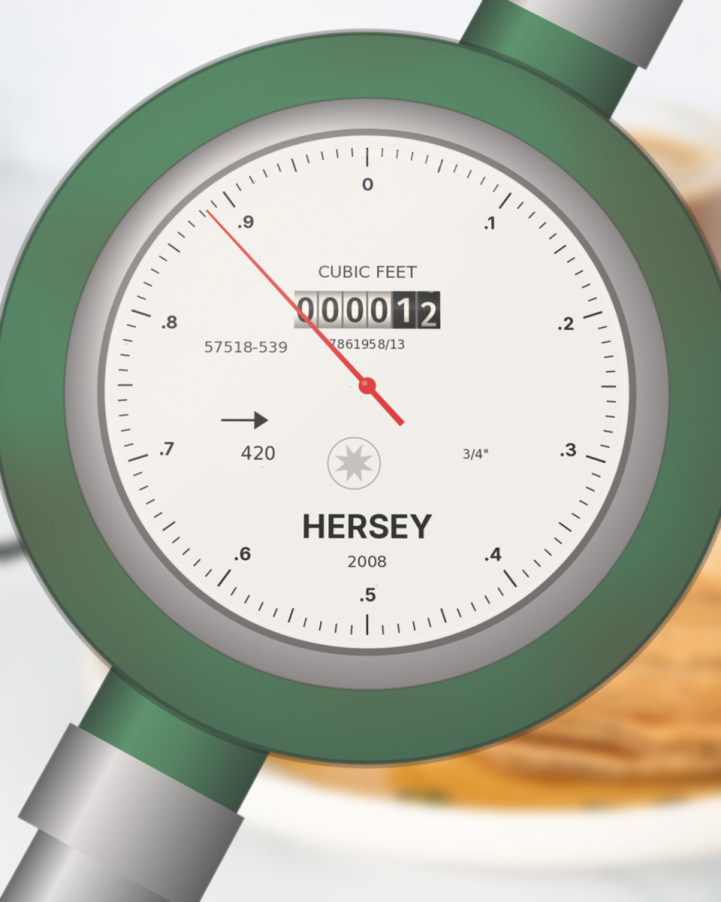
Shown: 11.88 (ft³)
